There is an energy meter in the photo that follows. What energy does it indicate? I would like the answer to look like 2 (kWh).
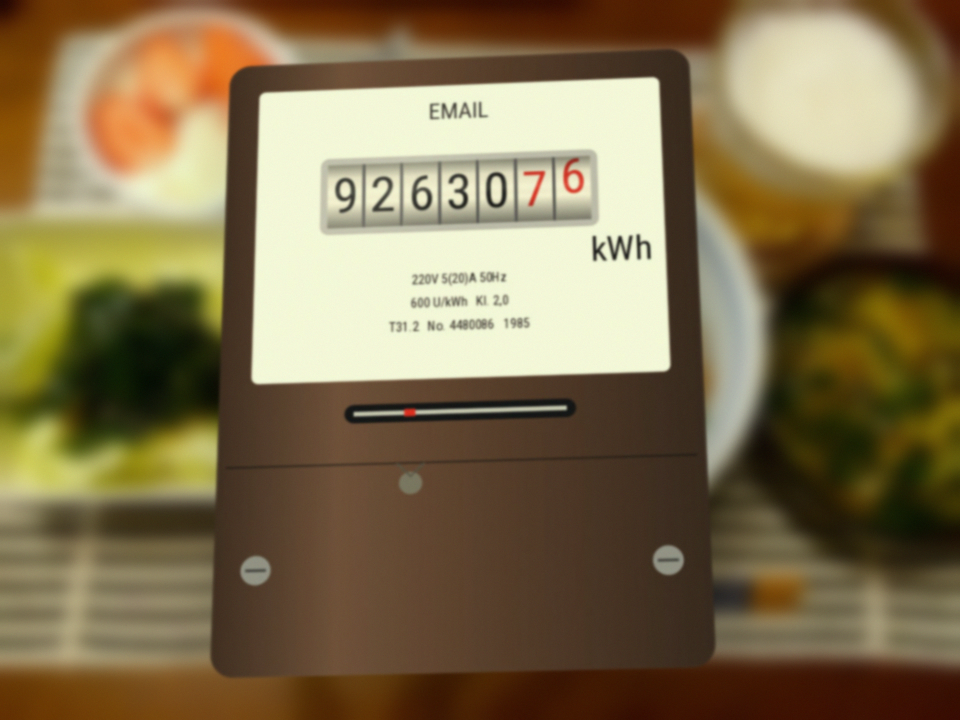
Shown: 92630.76 (kWh)
